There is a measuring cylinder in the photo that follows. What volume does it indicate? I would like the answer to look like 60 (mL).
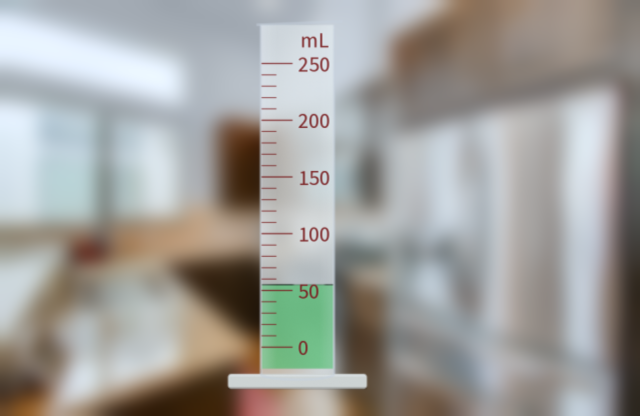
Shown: 55 (mL)
